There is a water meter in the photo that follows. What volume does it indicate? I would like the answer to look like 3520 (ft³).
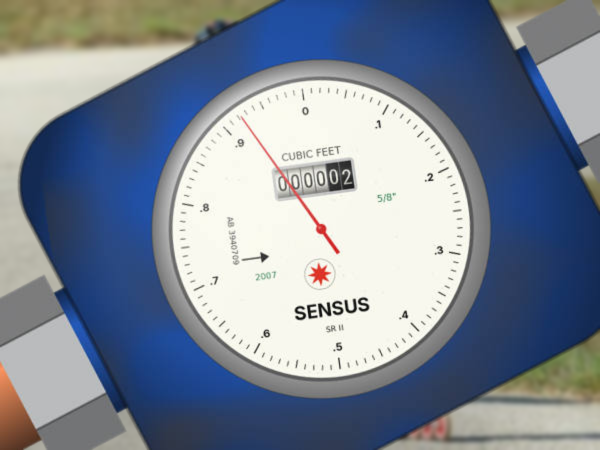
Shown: 1.92 (ft³)
